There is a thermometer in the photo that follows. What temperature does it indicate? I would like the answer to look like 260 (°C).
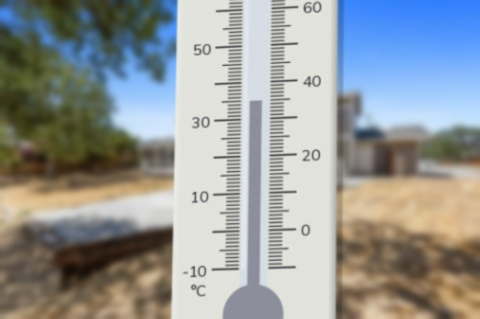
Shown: 35 (°C)
